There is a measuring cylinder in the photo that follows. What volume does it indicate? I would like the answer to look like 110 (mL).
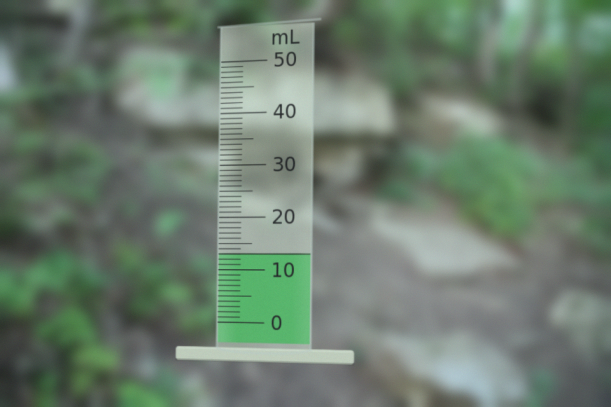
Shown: 13 (mL)
